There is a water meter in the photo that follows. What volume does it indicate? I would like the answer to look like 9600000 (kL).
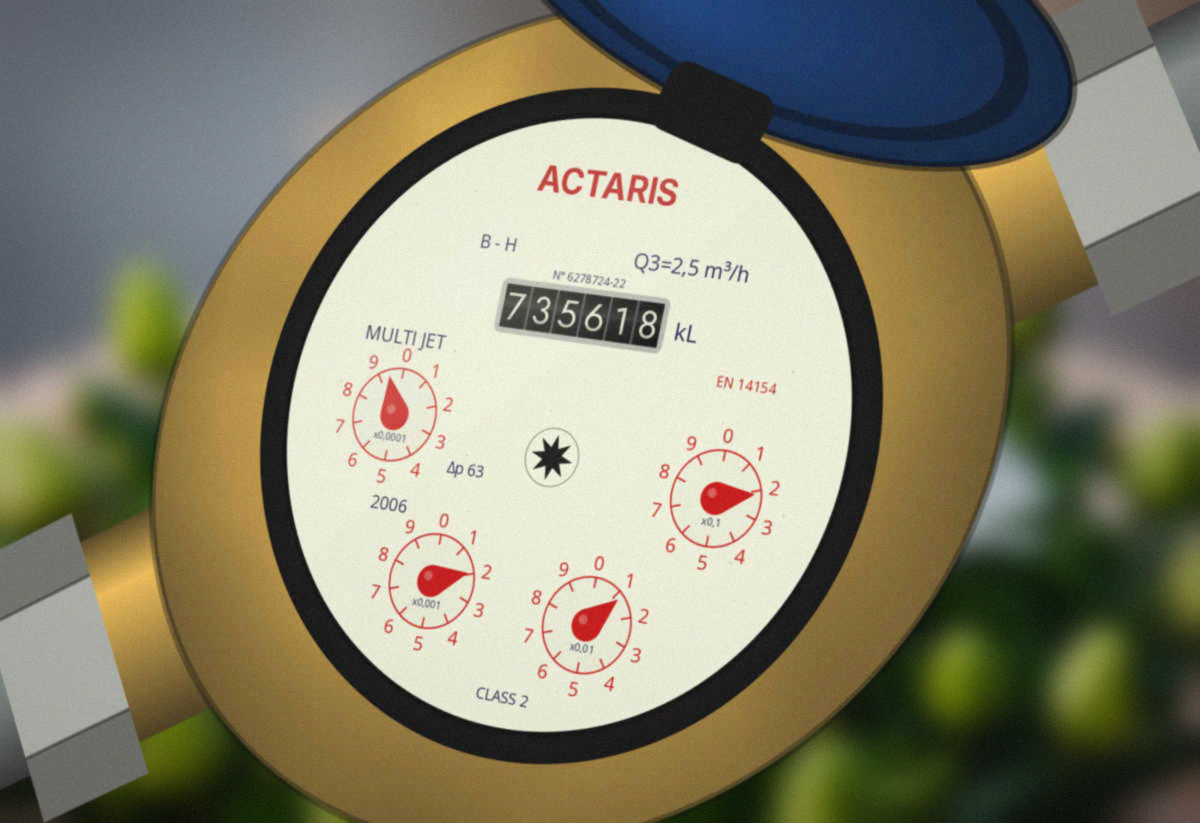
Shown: 735618.2119 (kL)
